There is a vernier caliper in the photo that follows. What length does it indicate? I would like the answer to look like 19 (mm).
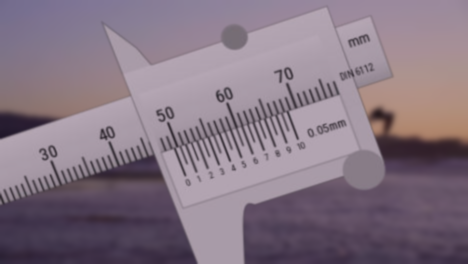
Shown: 49.5 (mm)
